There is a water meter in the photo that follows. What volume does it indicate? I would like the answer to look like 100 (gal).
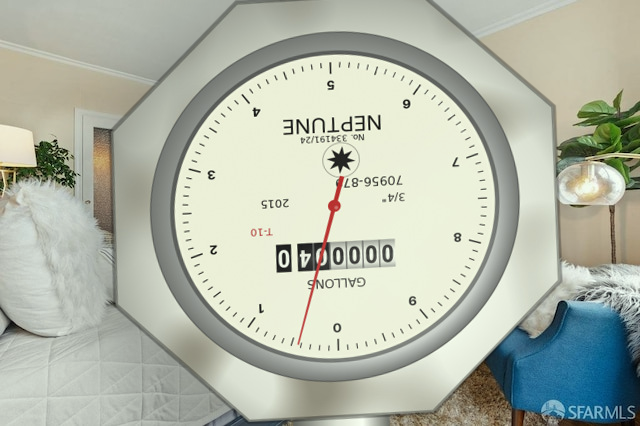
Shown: 40.4 (gal)
